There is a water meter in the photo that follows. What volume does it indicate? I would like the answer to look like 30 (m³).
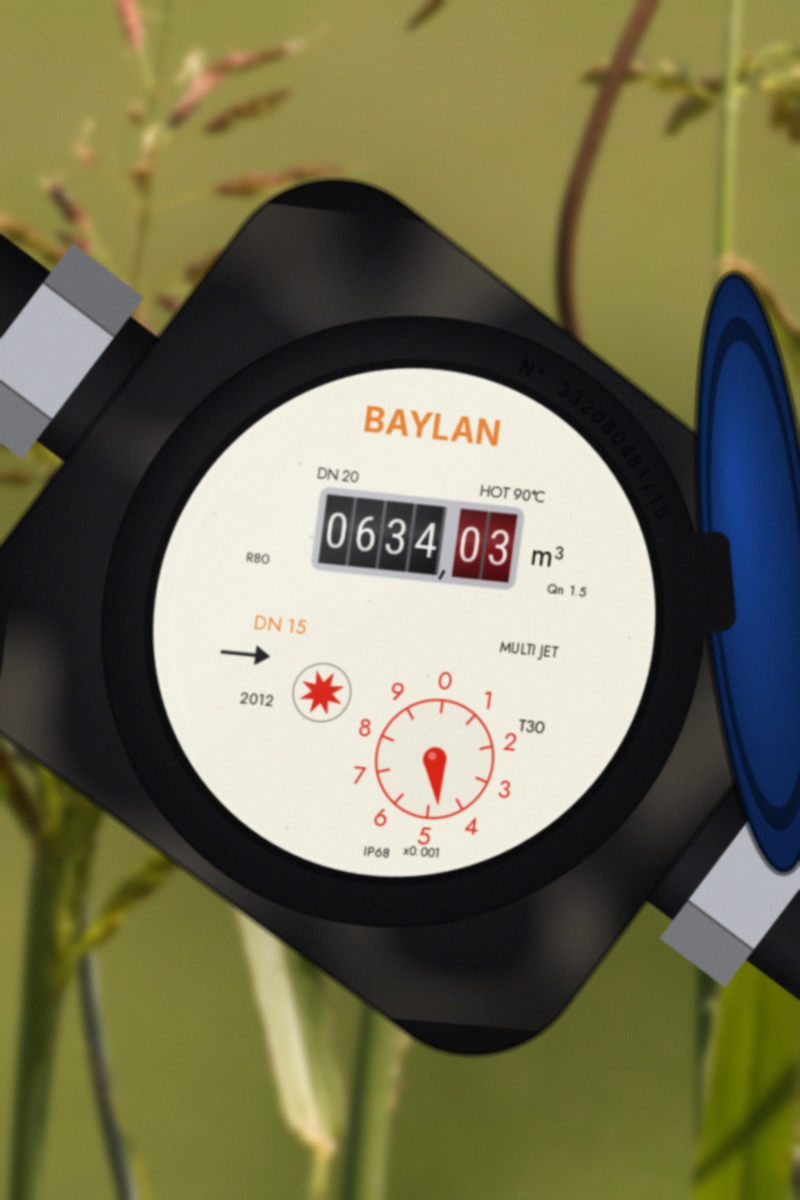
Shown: 634.034 (m³)
